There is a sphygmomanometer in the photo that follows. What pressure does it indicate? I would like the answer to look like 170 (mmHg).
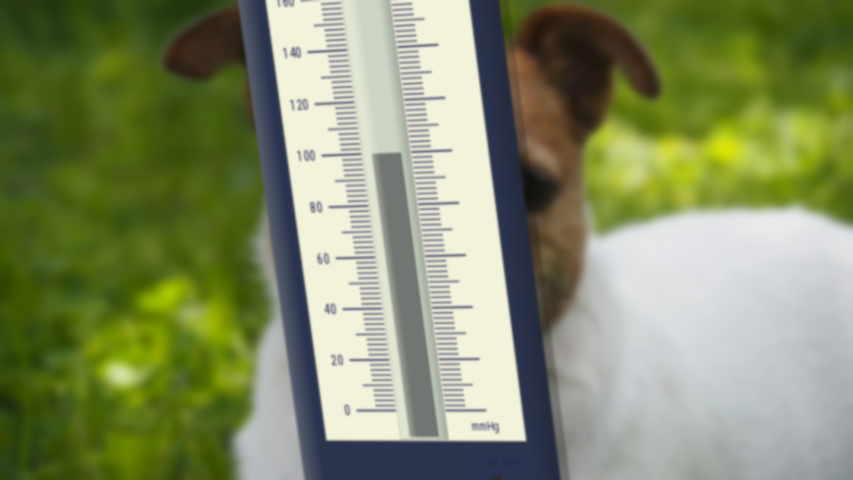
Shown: 100 (mmHg)
